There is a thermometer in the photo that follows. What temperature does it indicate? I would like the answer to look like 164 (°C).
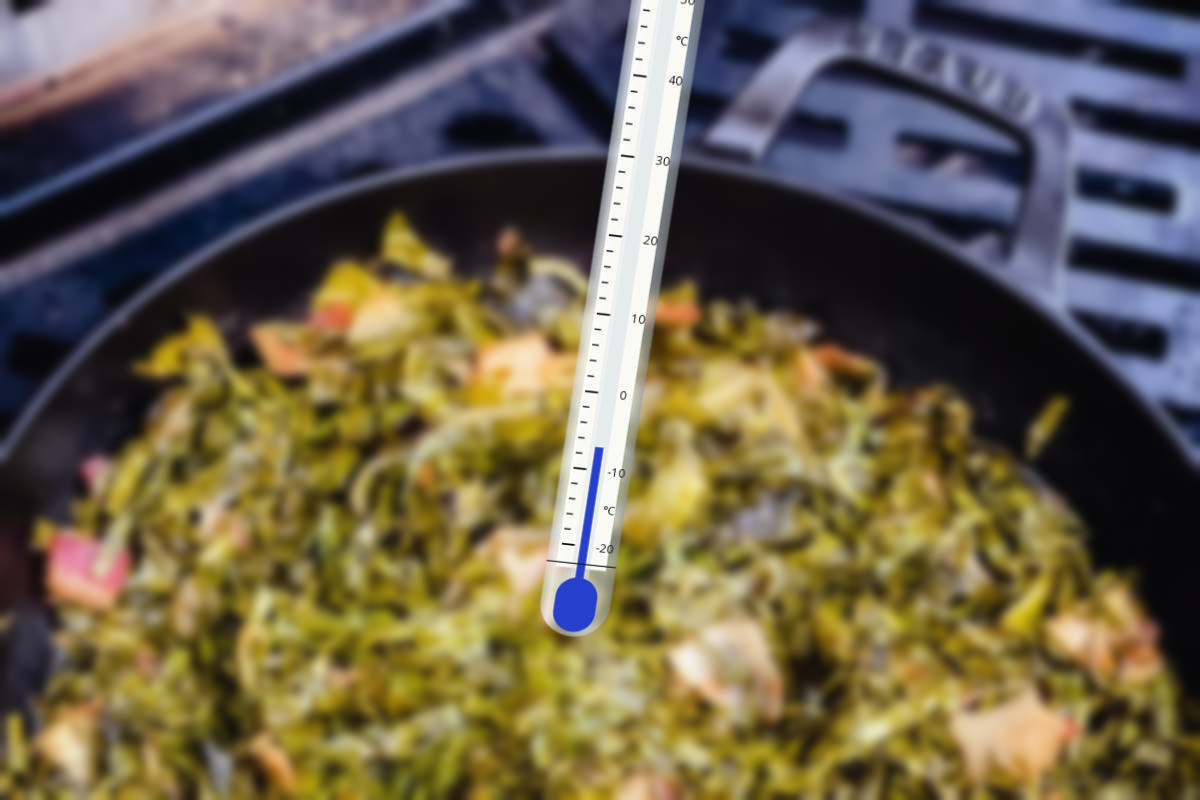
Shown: -7 (°C)
